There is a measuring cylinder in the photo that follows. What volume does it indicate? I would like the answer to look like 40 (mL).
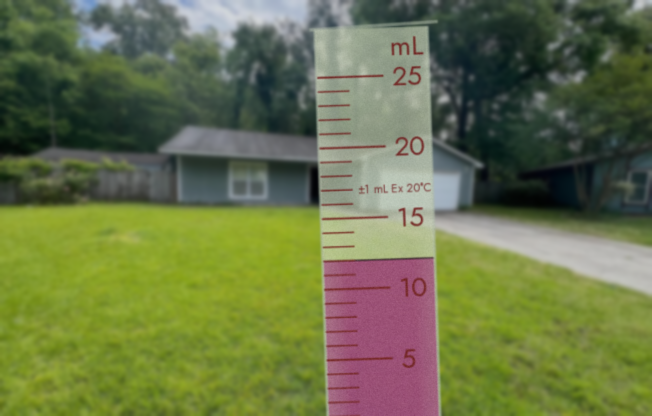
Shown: 12 (mL)
